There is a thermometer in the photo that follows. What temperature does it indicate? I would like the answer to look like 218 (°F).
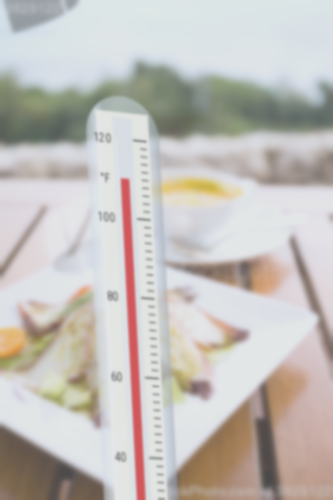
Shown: 110 (°F)
